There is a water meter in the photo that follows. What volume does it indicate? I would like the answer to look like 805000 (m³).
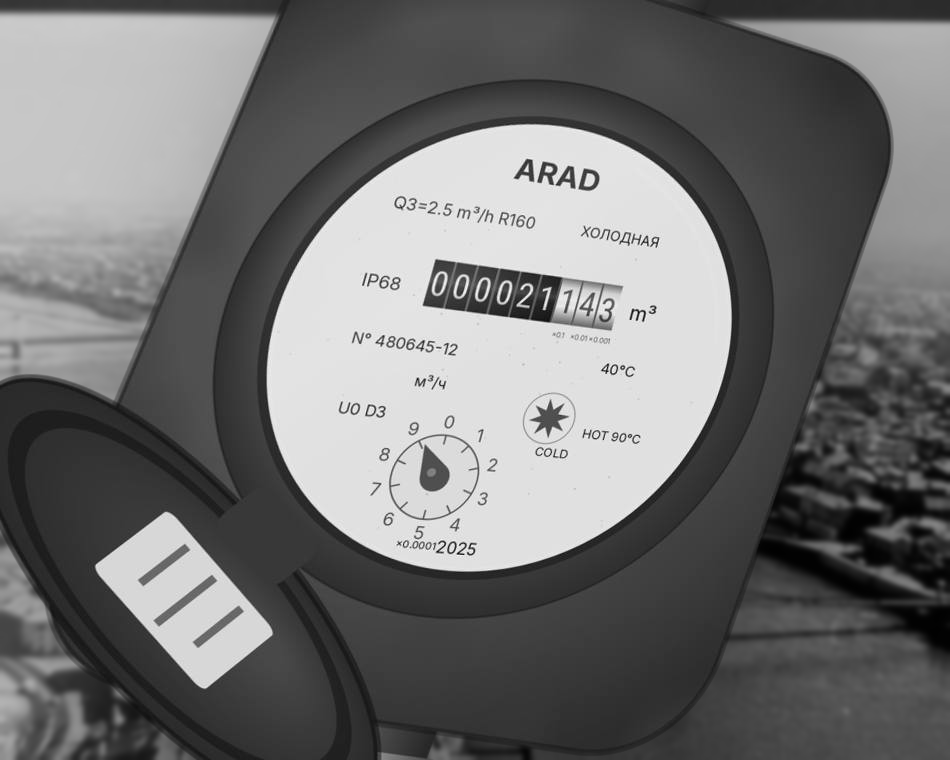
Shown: 21.1429 (m³)
